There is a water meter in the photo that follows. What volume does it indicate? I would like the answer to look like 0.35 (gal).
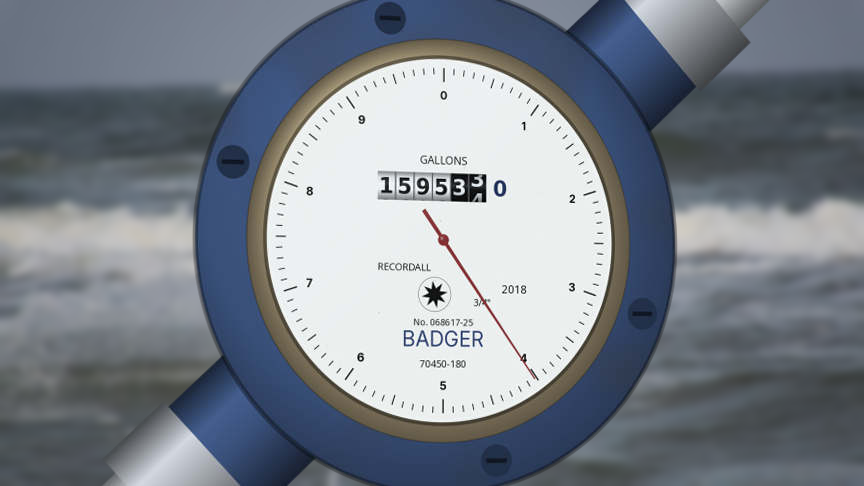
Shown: 1595334.0 (gal)
